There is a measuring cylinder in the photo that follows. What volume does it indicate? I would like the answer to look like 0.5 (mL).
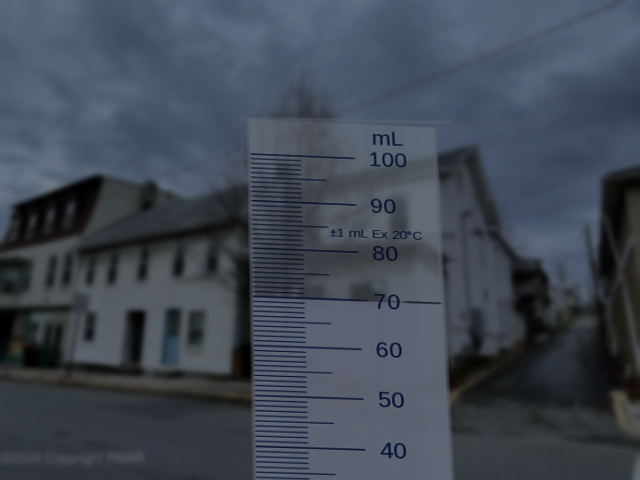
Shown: 70 (mL)
